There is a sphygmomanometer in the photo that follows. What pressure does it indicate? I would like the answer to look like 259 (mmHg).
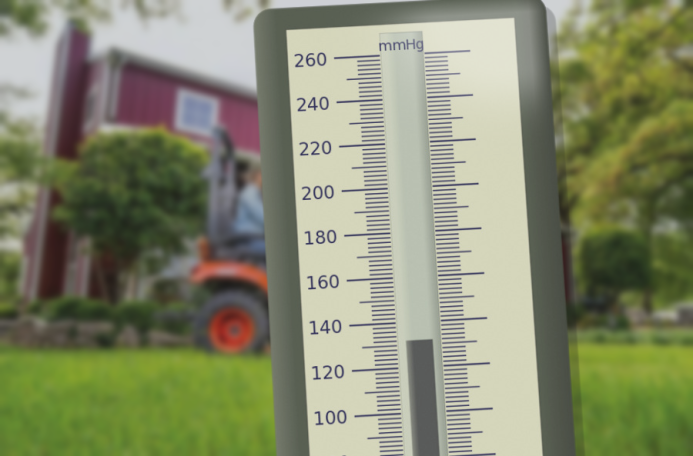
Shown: 132 (mmHg)
